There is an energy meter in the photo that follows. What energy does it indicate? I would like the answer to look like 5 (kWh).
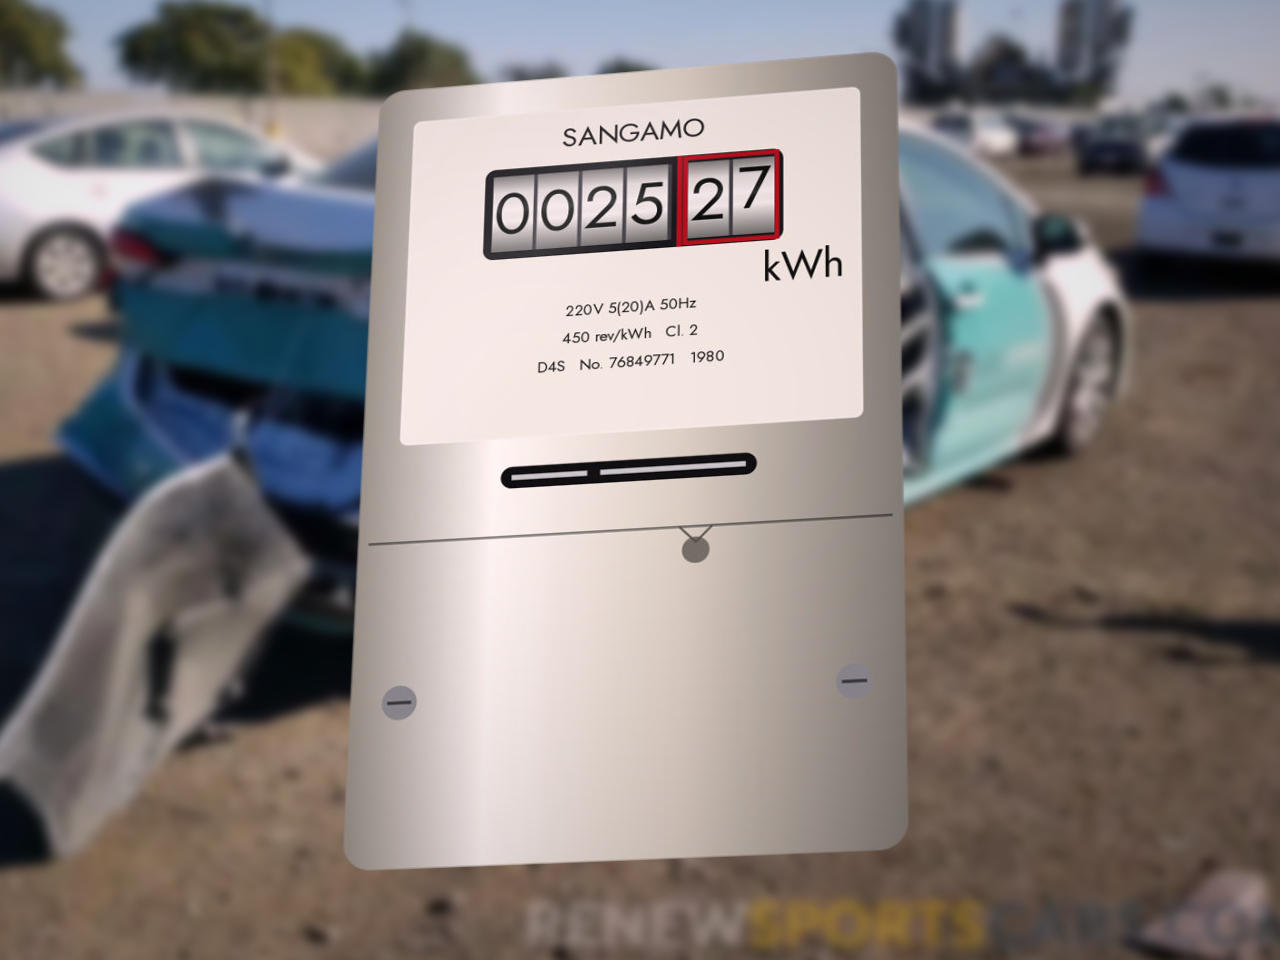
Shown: 25.27 (kWh)
